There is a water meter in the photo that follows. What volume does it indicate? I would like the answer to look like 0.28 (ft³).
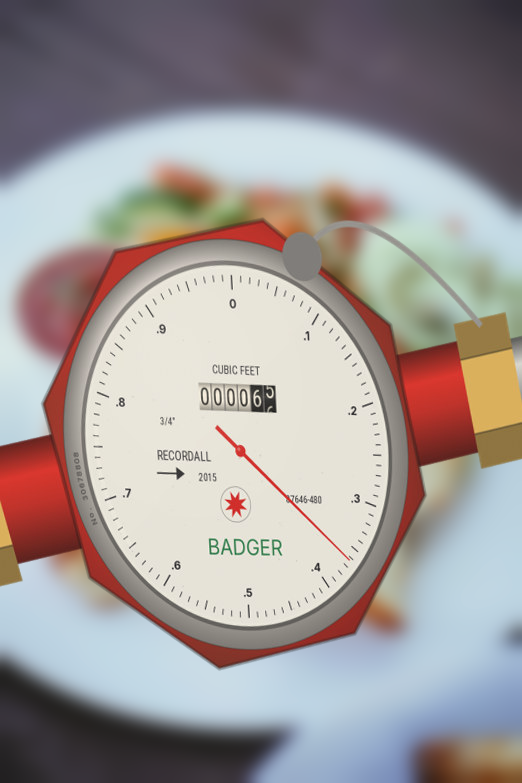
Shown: 65.36 (ft³)
